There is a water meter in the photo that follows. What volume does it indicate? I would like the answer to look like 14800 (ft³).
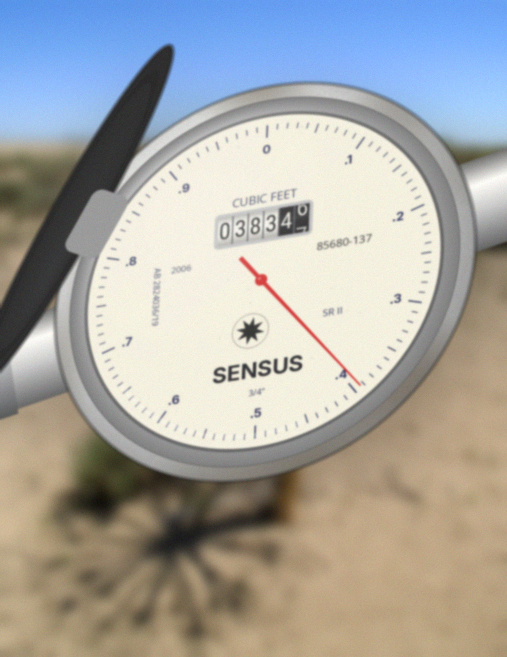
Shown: 38346.39 (ft³)
